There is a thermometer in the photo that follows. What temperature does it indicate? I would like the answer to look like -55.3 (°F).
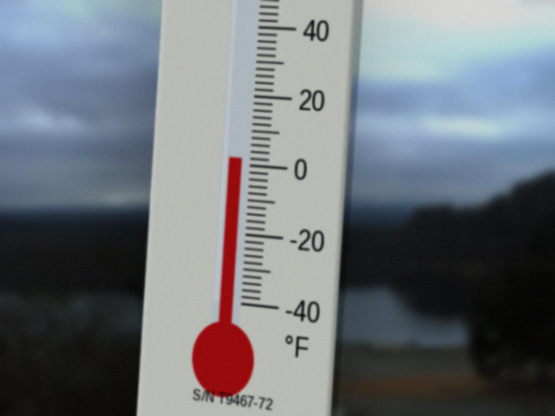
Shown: 2 (°F)
